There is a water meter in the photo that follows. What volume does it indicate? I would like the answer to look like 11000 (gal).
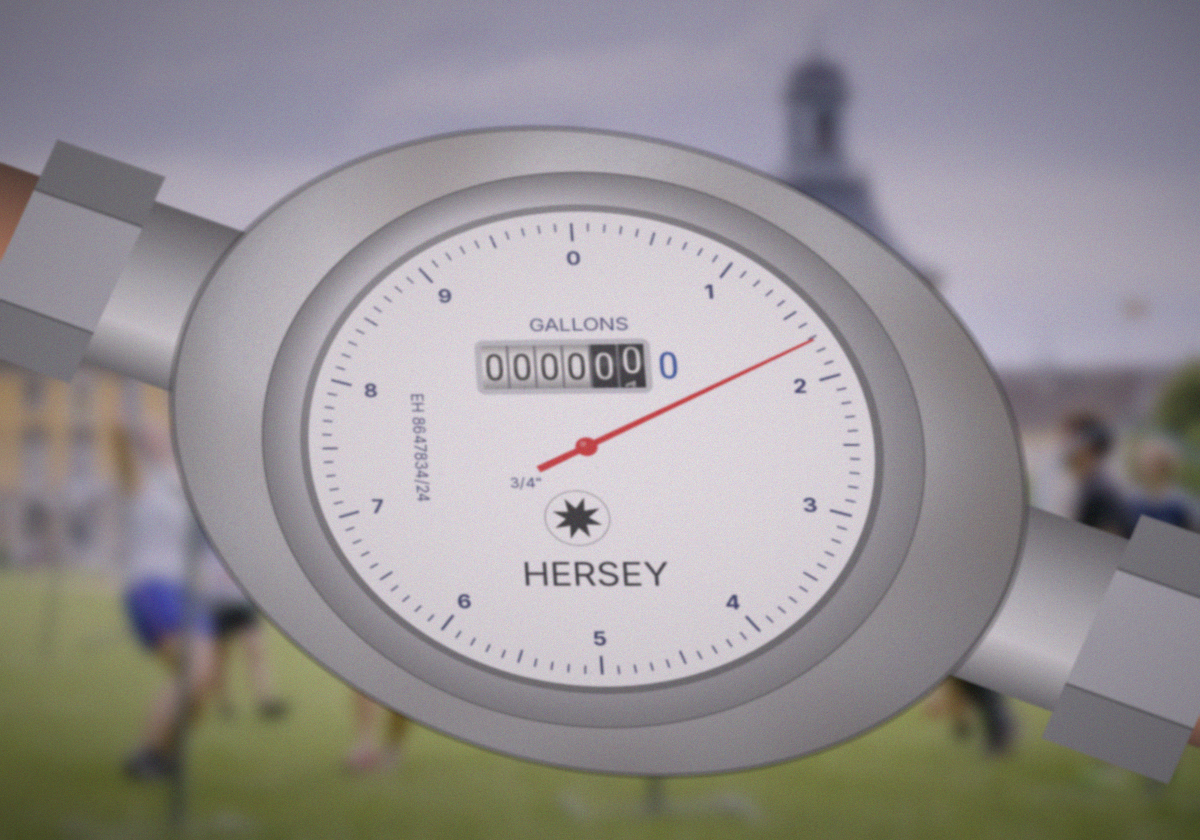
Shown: 1.7 (gal)
